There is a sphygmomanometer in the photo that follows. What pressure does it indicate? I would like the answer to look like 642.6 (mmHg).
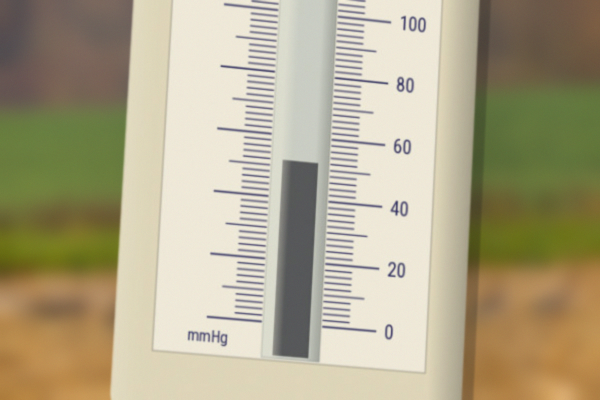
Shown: 52 (mmHg)
